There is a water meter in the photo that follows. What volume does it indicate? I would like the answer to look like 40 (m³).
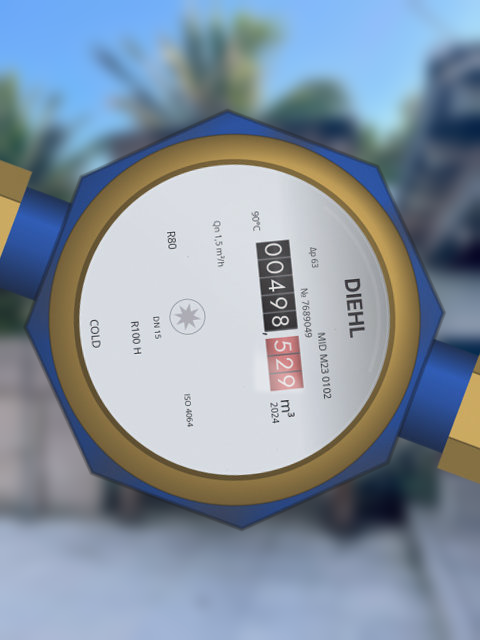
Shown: 498.529 (m³)
